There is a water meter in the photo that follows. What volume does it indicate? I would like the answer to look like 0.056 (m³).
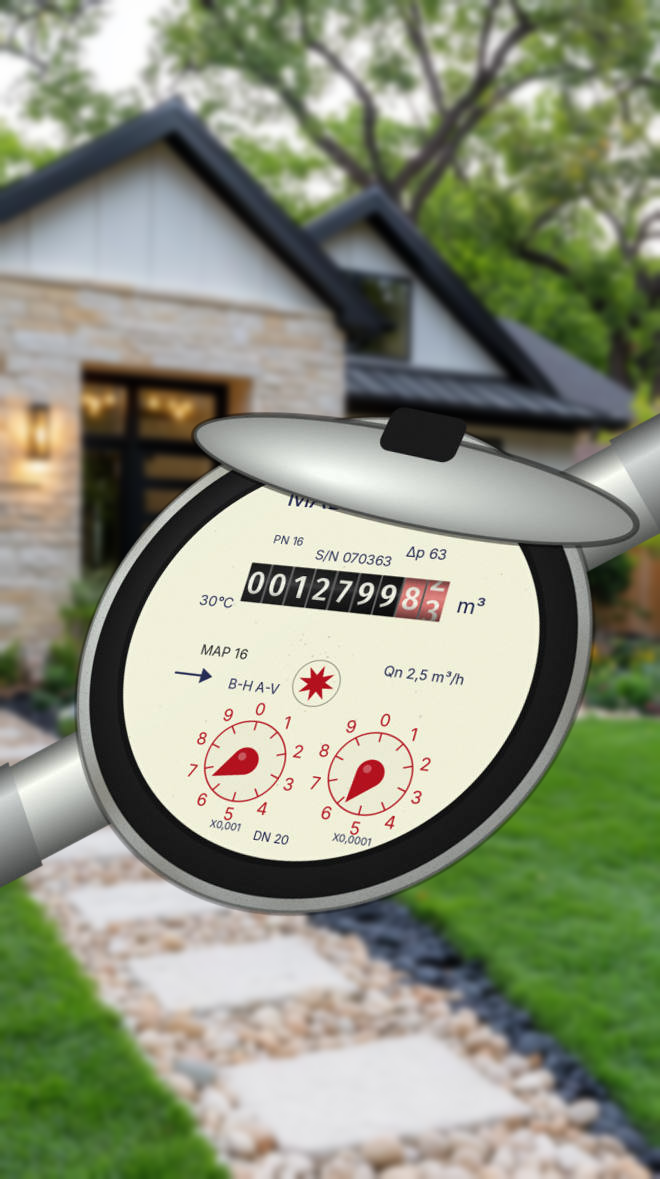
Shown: 12799.8265 (m³)
